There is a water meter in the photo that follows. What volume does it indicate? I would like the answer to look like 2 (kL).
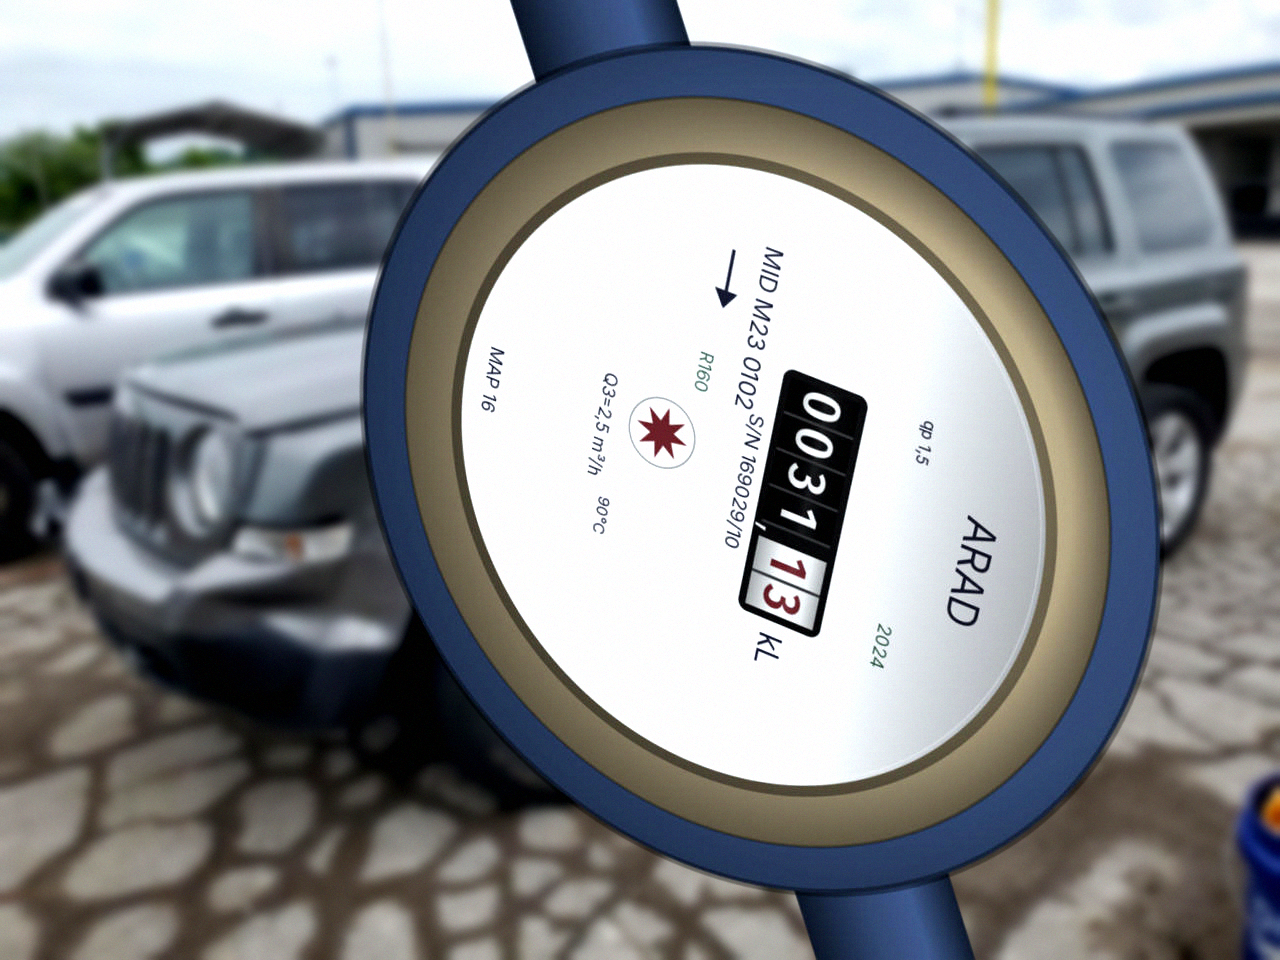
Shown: 31.13 (kL)
